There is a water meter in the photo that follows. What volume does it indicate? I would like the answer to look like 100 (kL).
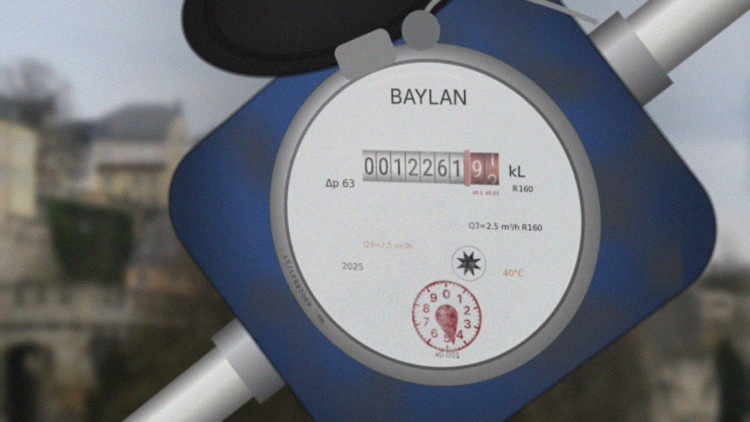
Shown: 12261.914 (kL)
